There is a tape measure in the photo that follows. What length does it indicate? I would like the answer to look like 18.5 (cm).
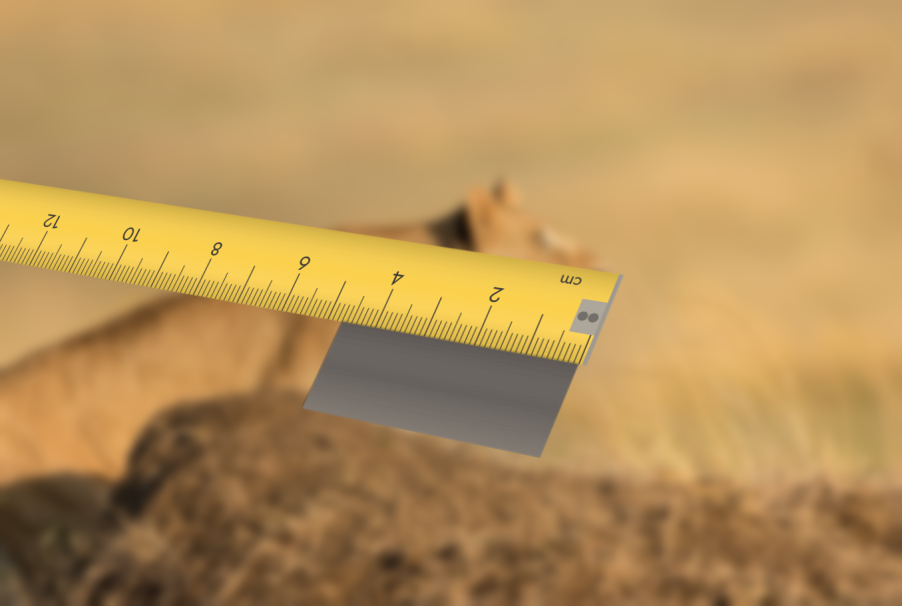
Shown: 4.7 (cm)
